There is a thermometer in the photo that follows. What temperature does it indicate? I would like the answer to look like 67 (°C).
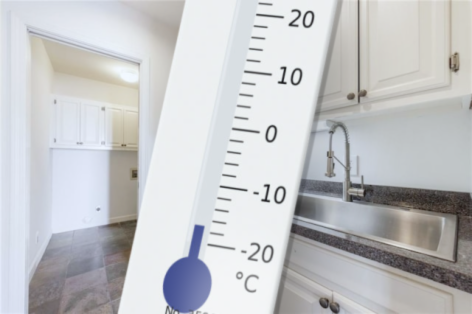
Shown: -17 (°C)
